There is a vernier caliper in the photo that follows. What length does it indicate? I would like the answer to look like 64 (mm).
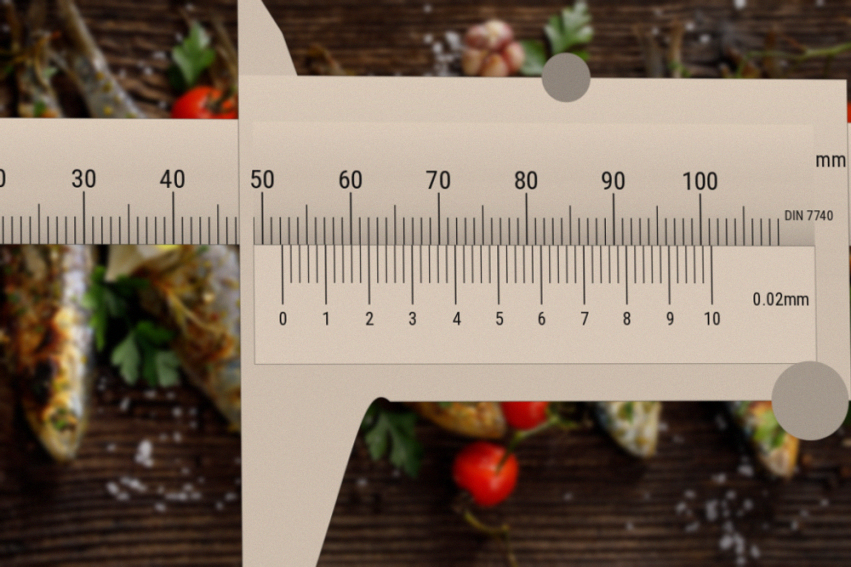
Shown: 52.2 (mm)
